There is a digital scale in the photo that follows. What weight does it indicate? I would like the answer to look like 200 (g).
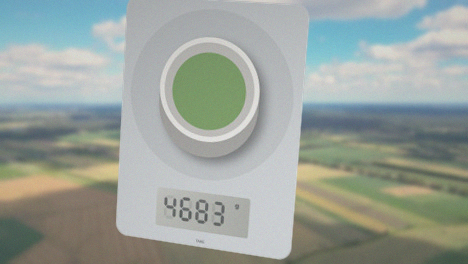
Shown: 4683 (g)
